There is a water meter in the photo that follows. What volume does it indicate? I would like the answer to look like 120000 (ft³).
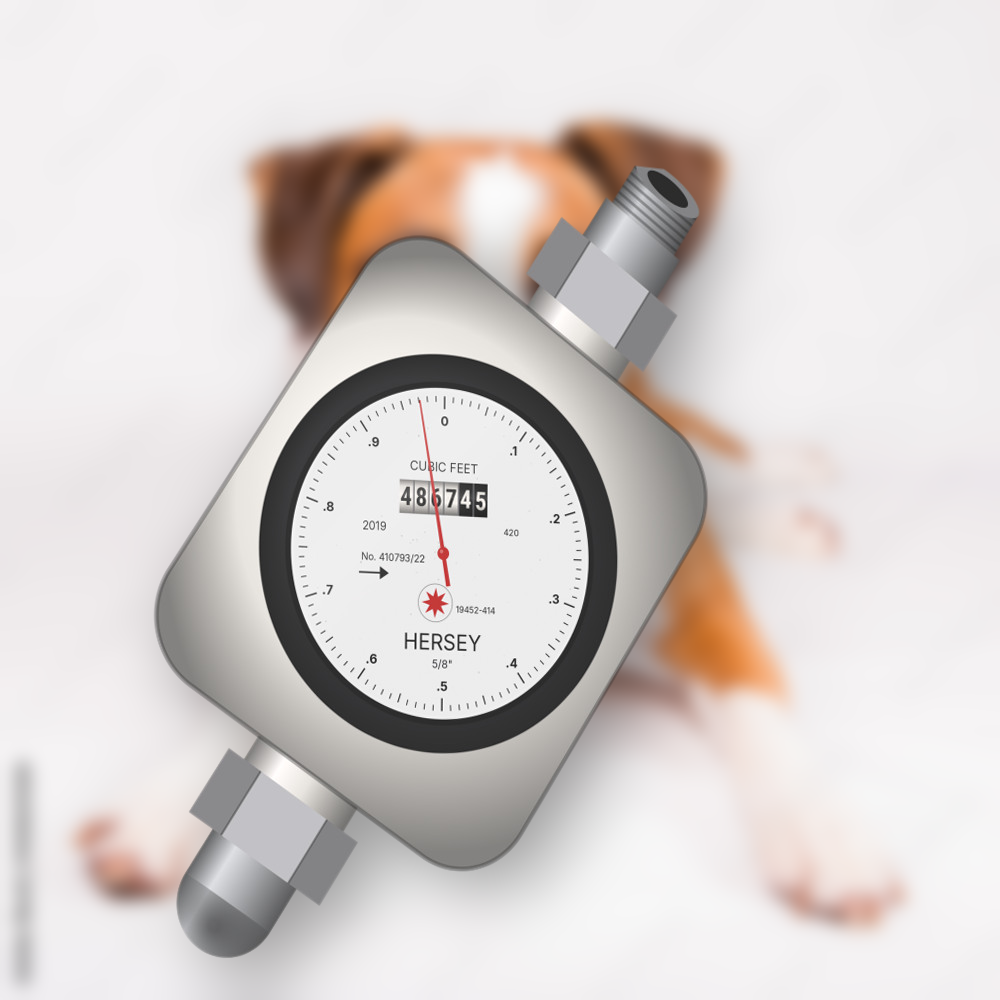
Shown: 486744.97 (ft³)
